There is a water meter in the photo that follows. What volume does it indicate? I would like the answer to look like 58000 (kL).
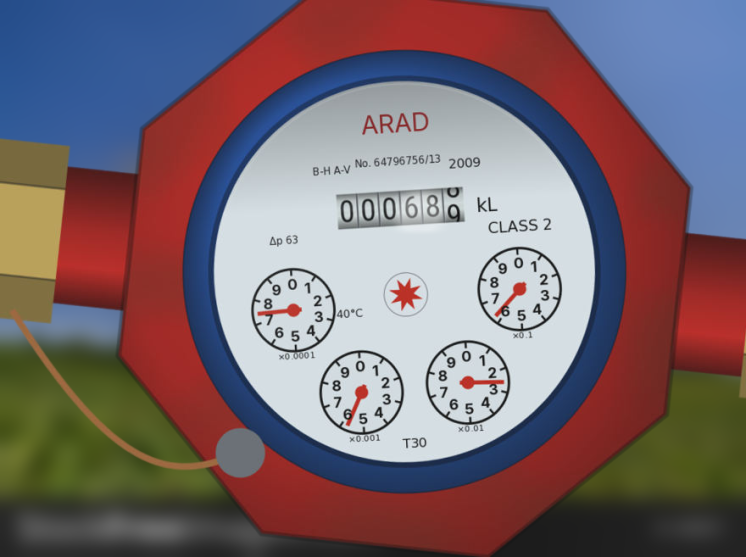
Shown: 688.6257 (kL)
